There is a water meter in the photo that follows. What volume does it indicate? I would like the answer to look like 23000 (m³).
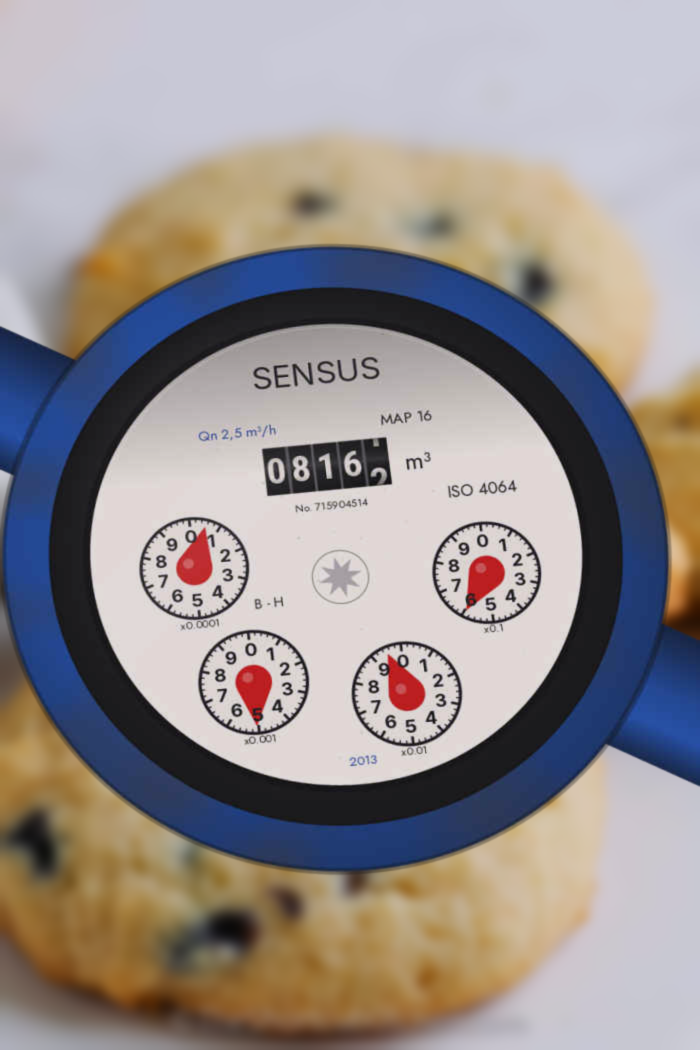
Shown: 8161.5950 (m³)
